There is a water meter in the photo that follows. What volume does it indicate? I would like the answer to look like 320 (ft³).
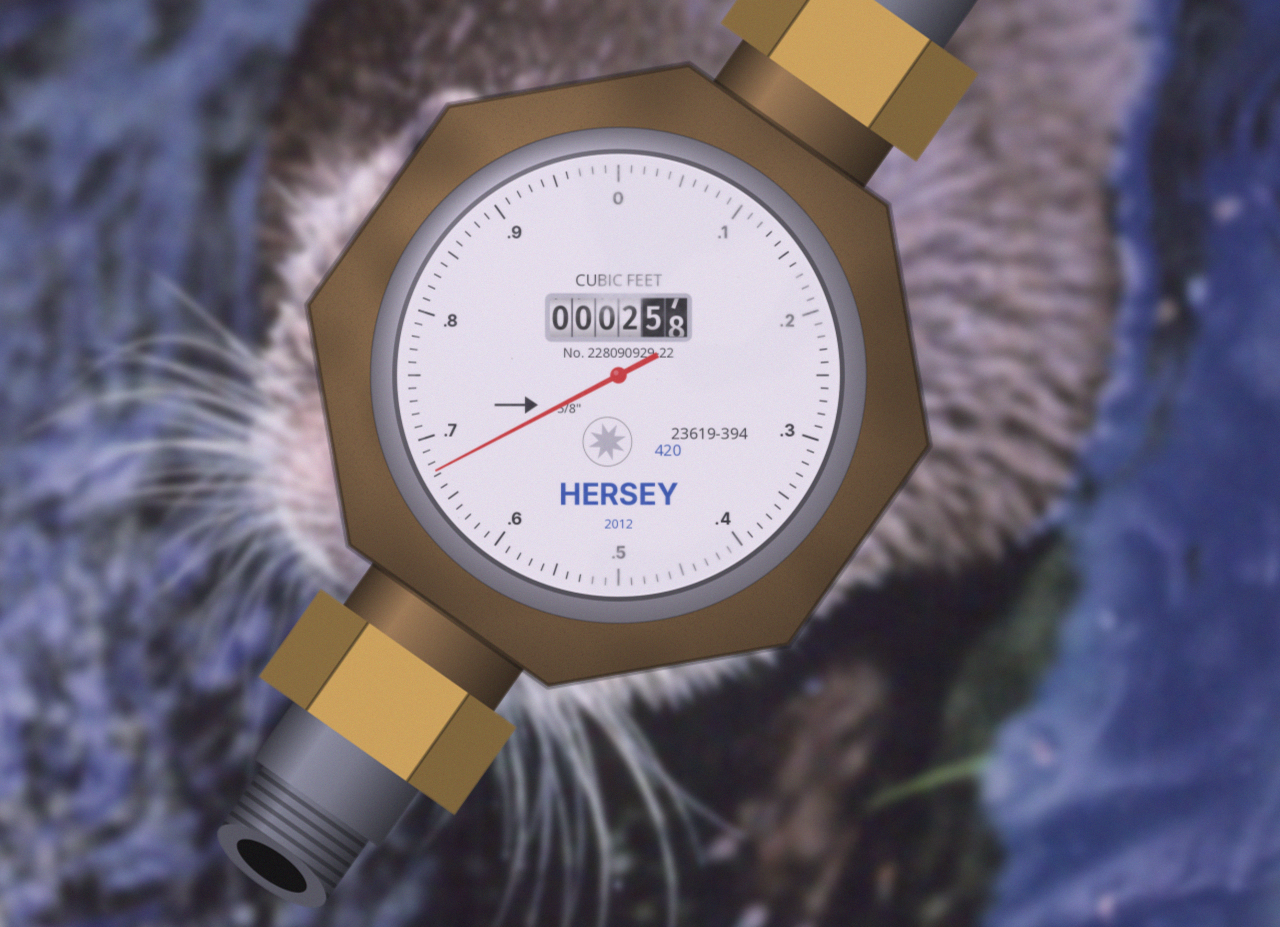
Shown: 257.67 (ft³)
